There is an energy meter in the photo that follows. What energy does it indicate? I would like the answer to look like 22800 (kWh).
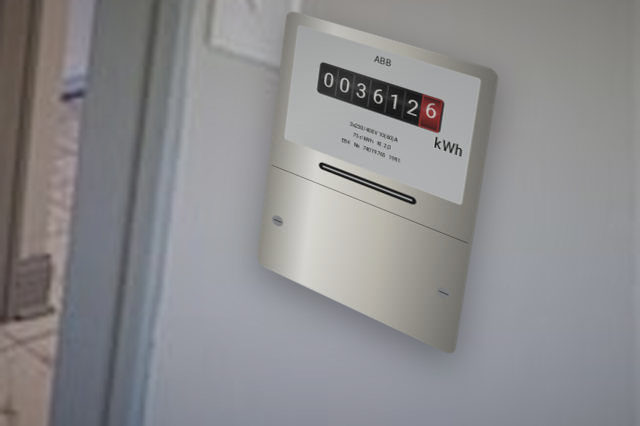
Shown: 3612.6 (kWh)
